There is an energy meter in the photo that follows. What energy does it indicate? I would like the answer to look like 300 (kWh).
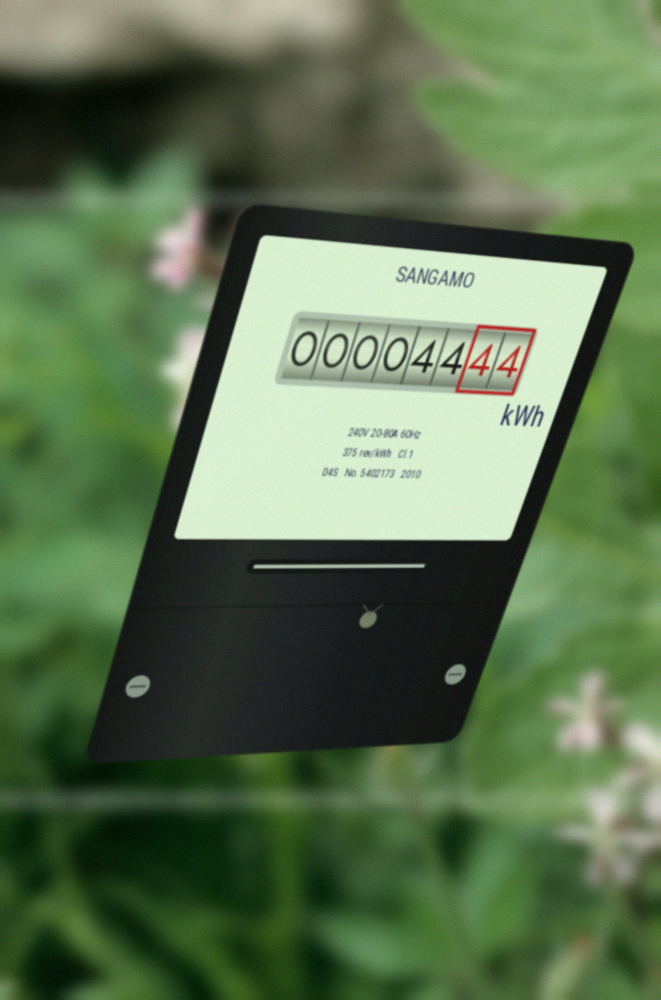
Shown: 44.44 (kWh)
